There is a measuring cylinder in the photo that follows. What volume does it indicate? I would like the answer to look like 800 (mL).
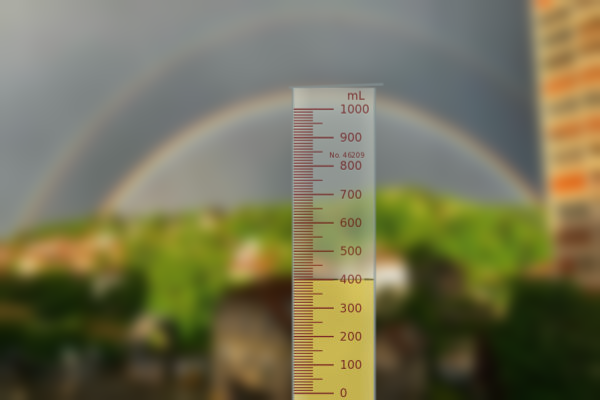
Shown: 400 (mL)
